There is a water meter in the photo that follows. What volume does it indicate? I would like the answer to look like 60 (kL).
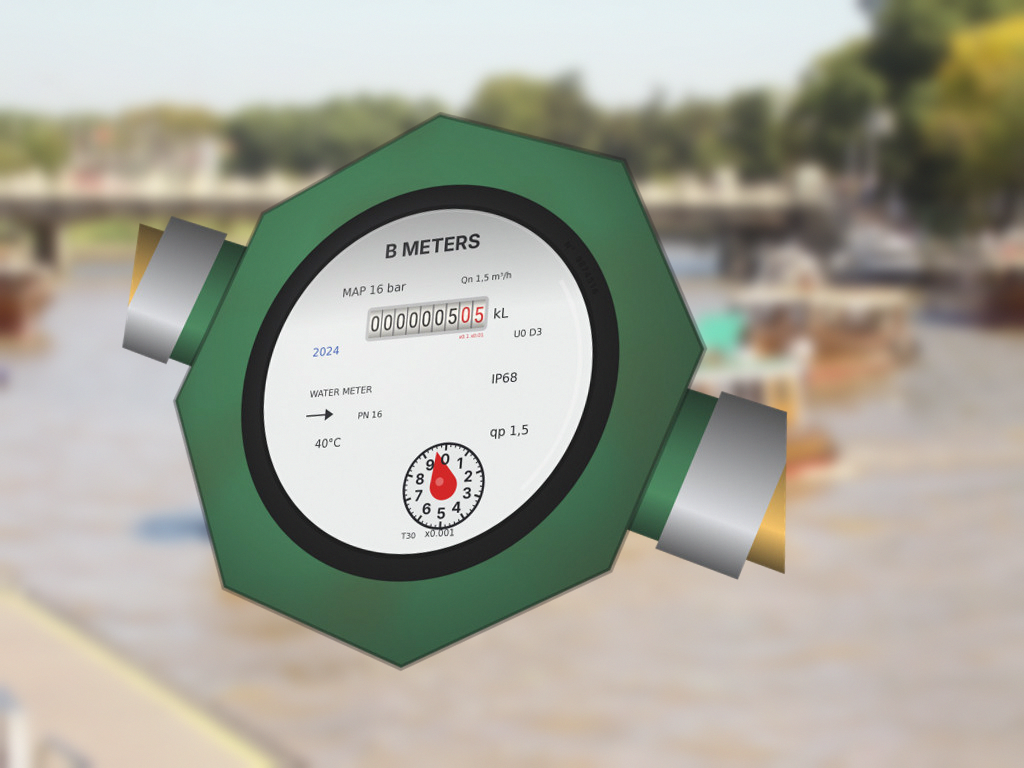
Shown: 5.049 (kL)
